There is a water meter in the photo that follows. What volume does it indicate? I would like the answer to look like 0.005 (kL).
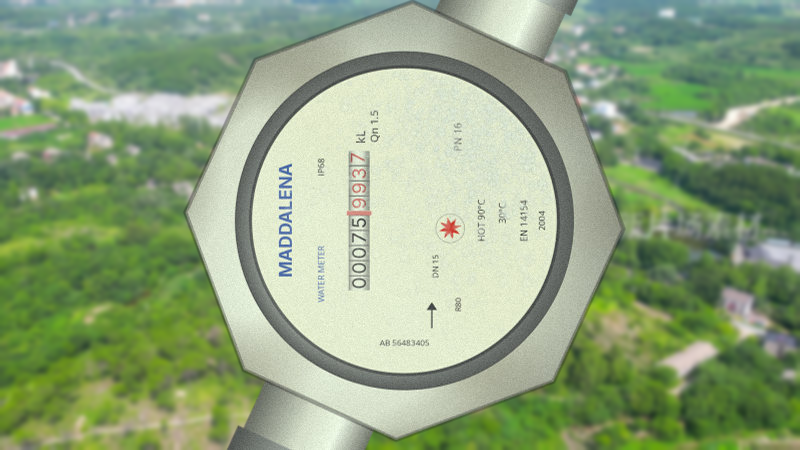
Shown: 75.9937 (kL)
